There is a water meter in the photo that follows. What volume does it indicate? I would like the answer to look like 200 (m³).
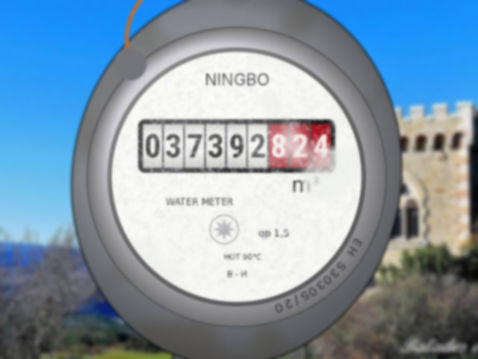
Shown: 37392.824 (m³)
